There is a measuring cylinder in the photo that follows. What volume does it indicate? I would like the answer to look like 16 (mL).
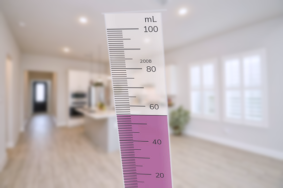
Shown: 55 (mL)
